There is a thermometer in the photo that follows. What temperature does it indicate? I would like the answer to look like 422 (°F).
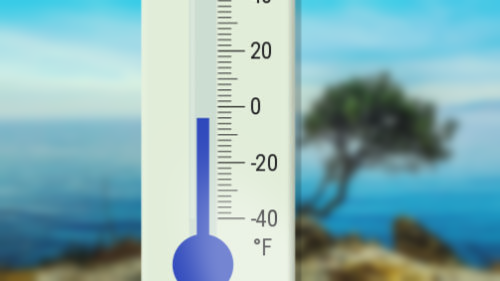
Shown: -4 (°F)
